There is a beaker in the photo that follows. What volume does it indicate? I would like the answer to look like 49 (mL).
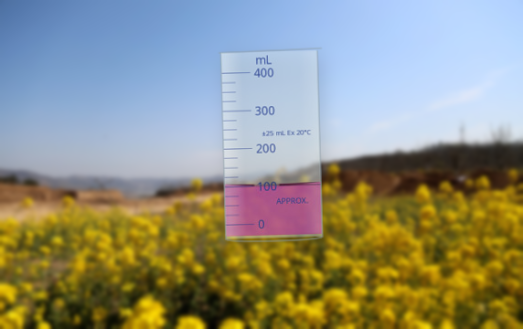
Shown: 100 (mL)
